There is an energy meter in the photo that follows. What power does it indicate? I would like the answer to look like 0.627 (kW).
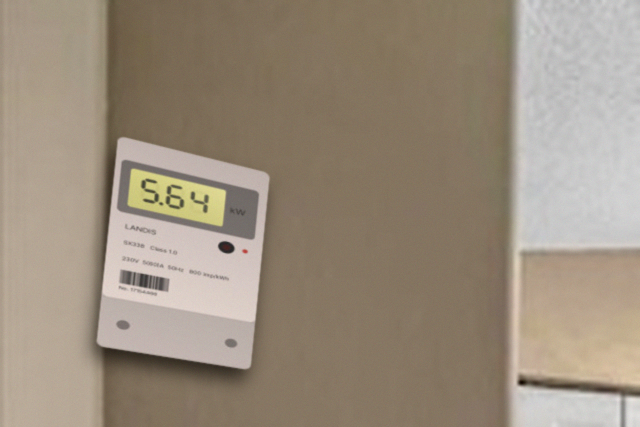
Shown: 5.64 (kW)
